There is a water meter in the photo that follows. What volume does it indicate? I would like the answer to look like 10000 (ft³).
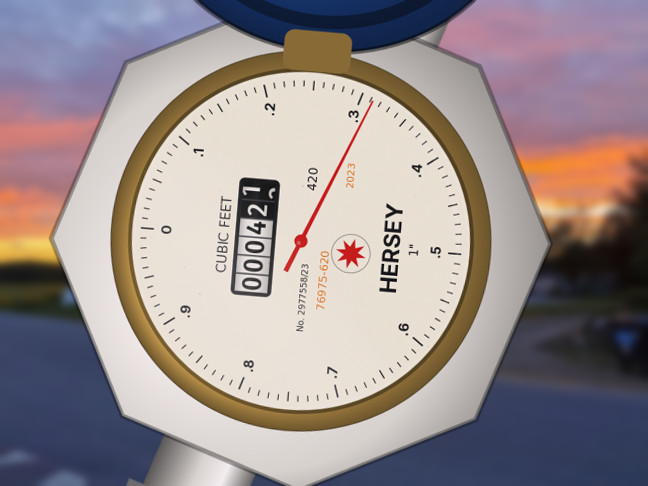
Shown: 421.31 (ft³)
